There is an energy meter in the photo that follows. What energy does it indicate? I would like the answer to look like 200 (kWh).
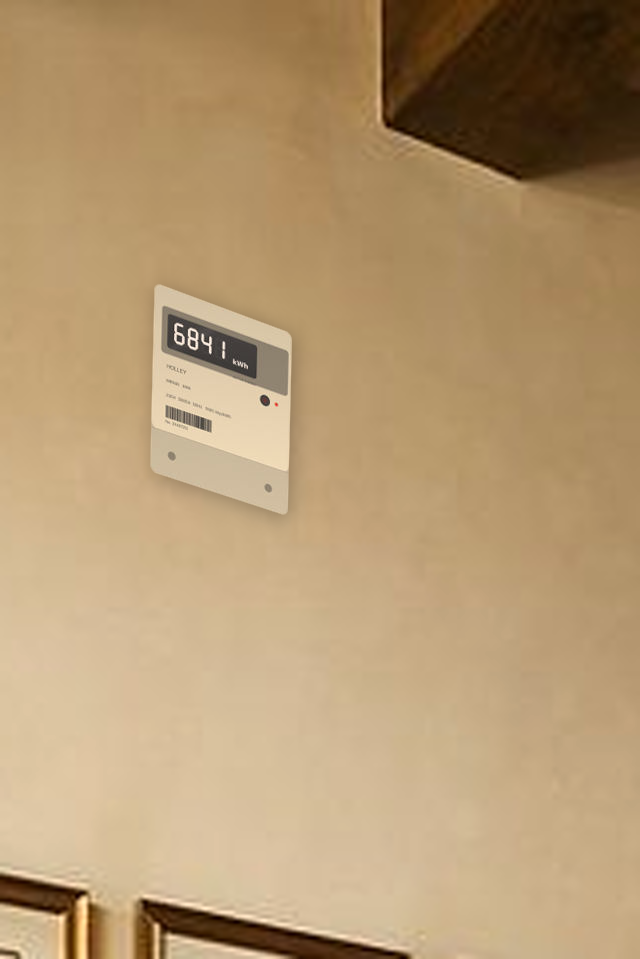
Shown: 6841 (kWh)
